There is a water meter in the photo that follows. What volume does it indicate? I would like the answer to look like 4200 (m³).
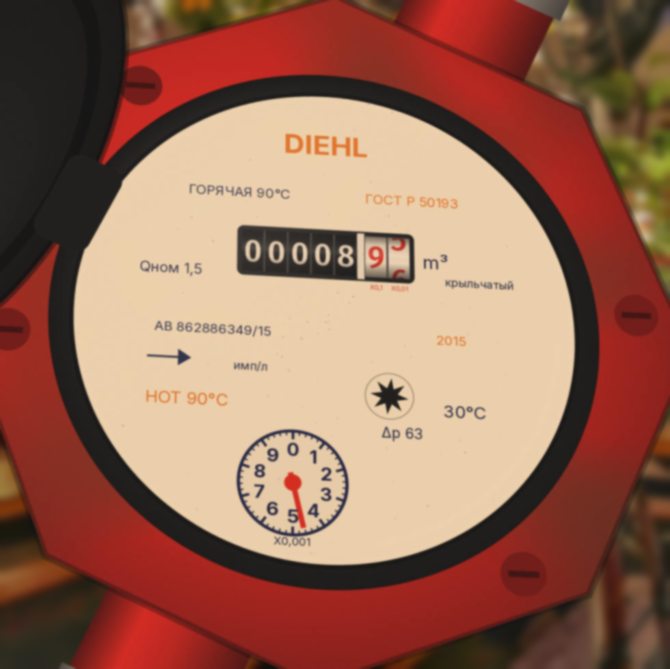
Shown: 8.954 (m³)
